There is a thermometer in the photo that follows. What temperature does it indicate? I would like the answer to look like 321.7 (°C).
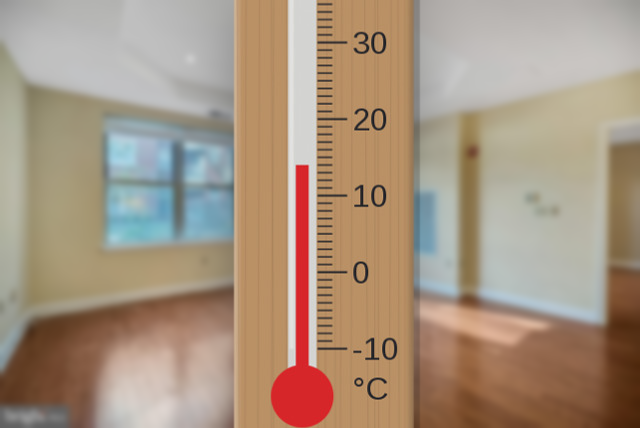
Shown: 14 (°C)
